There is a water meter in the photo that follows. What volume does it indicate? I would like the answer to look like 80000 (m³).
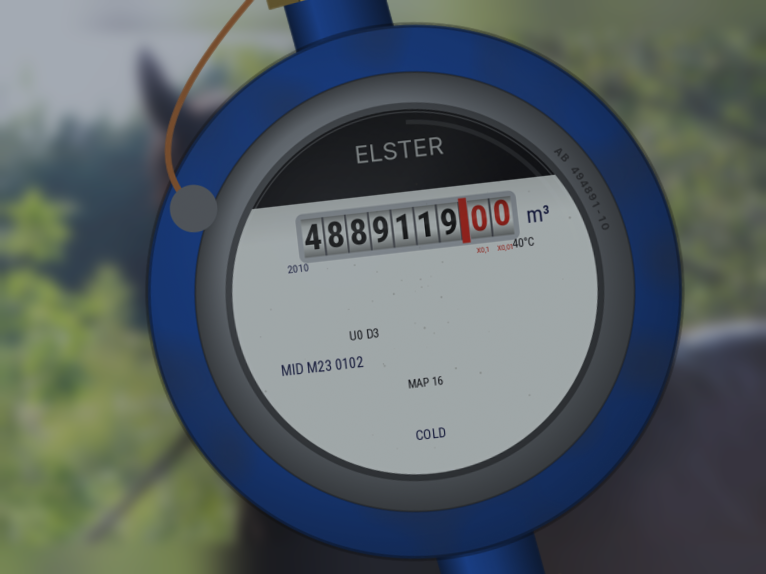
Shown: 4889119.00 (m³)
